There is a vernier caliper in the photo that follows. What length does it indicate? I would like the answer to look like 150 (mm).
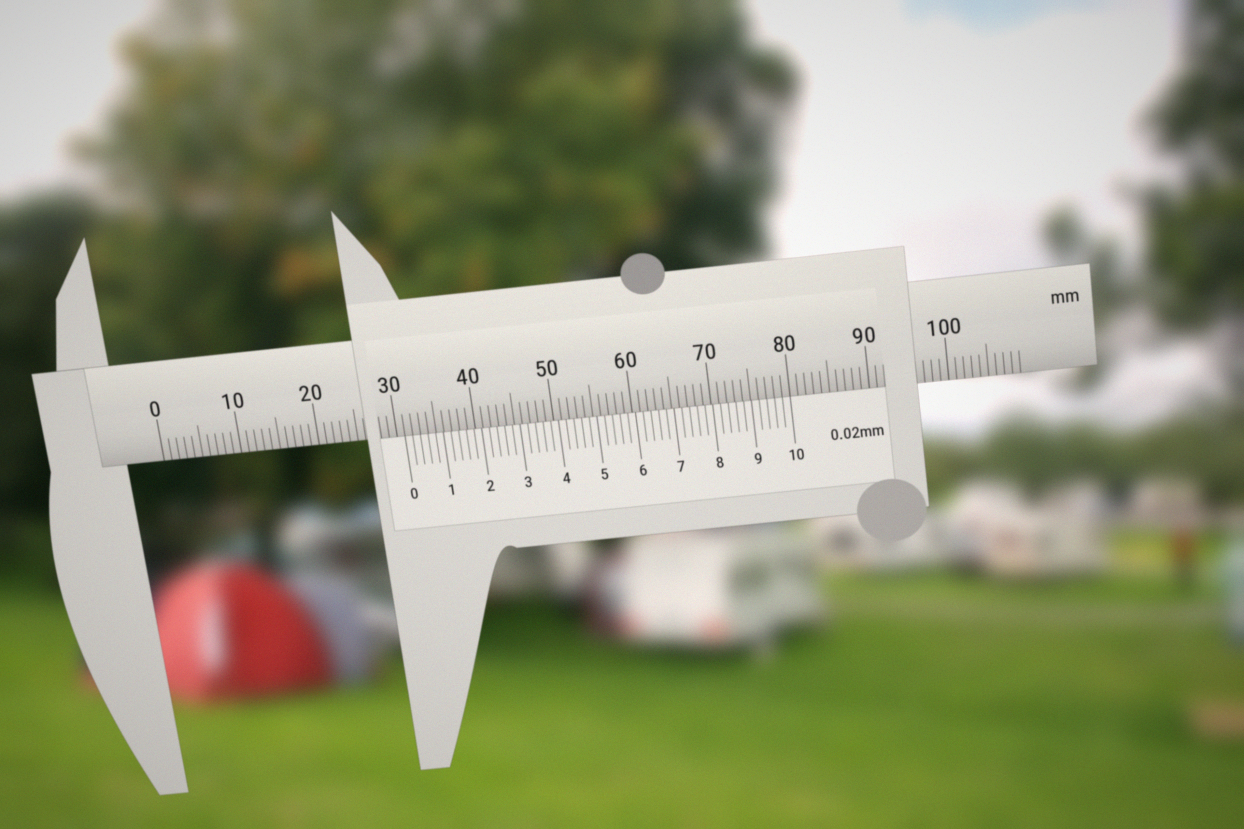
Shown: 31.0 (mm)
